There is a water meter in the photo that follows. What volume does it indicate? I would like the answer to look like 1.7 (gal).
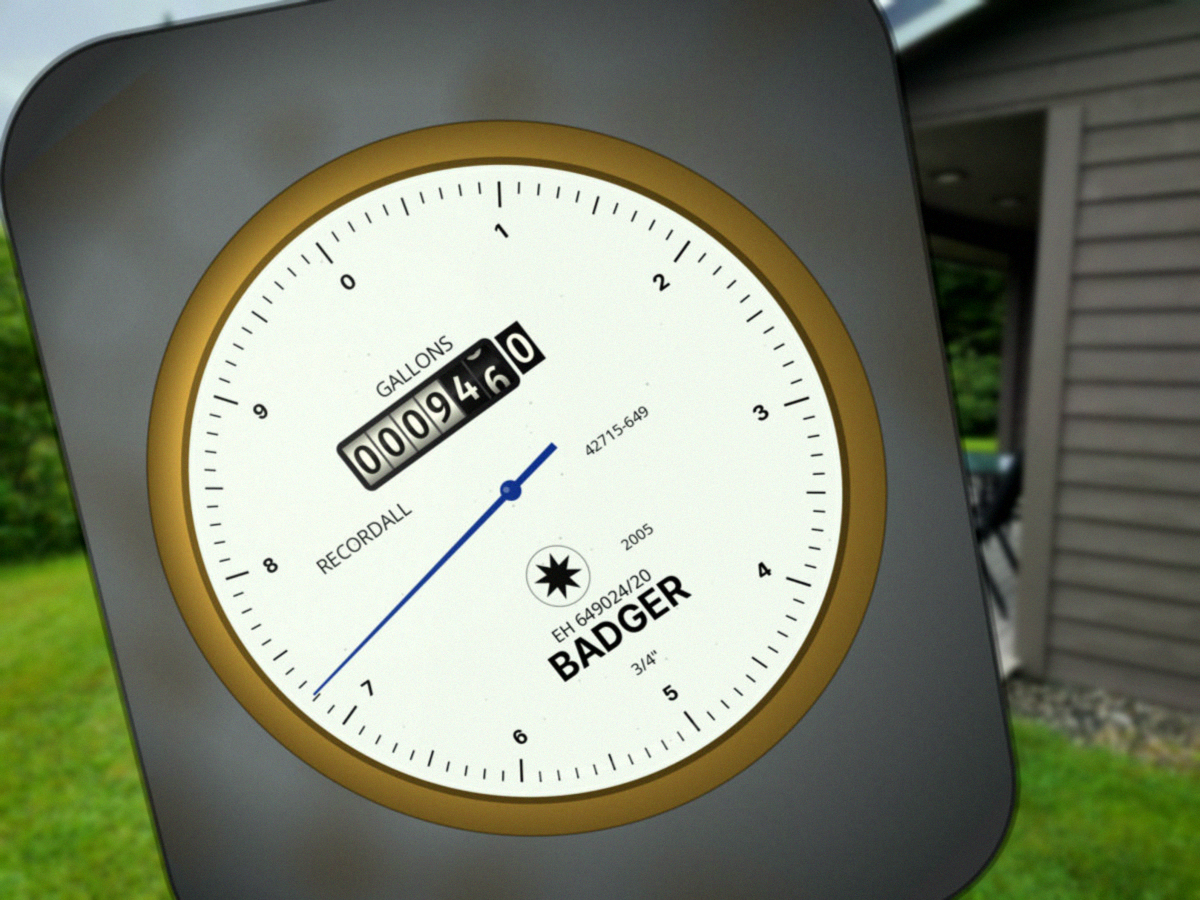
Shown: 9457.2 (gal)
